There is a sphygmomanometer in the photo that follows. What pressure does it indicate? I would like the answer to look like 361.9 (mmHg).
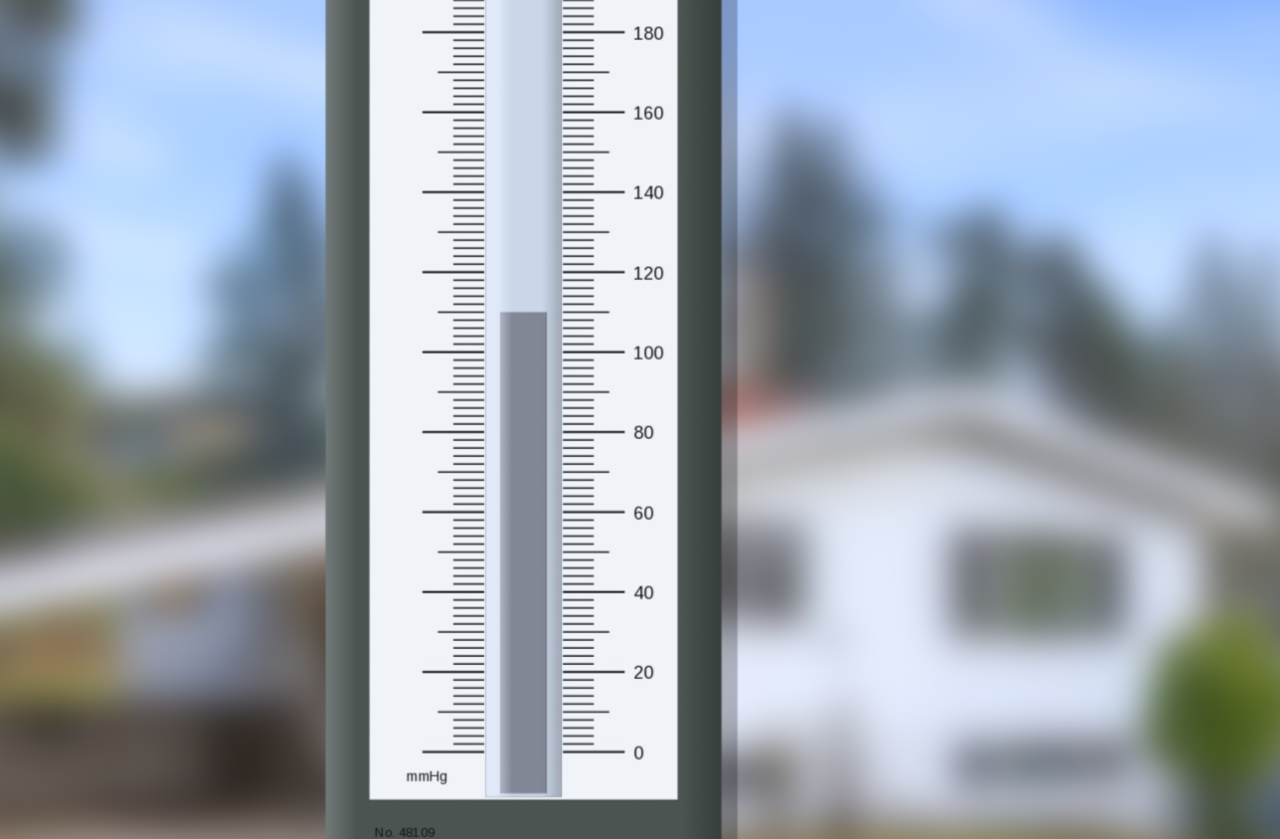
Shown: 110 (mmHg)
